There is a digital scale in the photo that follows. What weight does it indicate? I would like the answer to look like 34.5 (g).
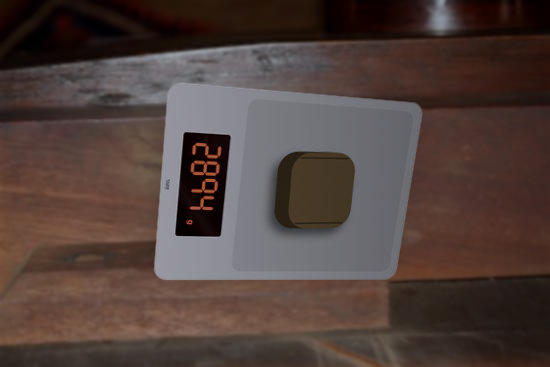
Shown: 2894 (g)
